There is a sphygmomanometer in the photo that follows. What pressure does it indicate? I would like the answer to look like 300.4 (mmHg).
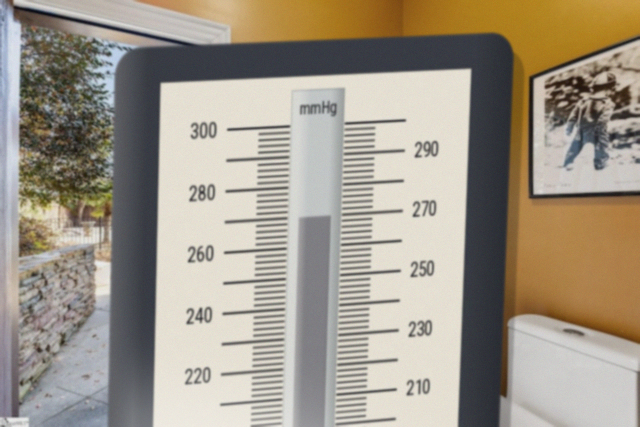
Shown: 270 (mmHg)
